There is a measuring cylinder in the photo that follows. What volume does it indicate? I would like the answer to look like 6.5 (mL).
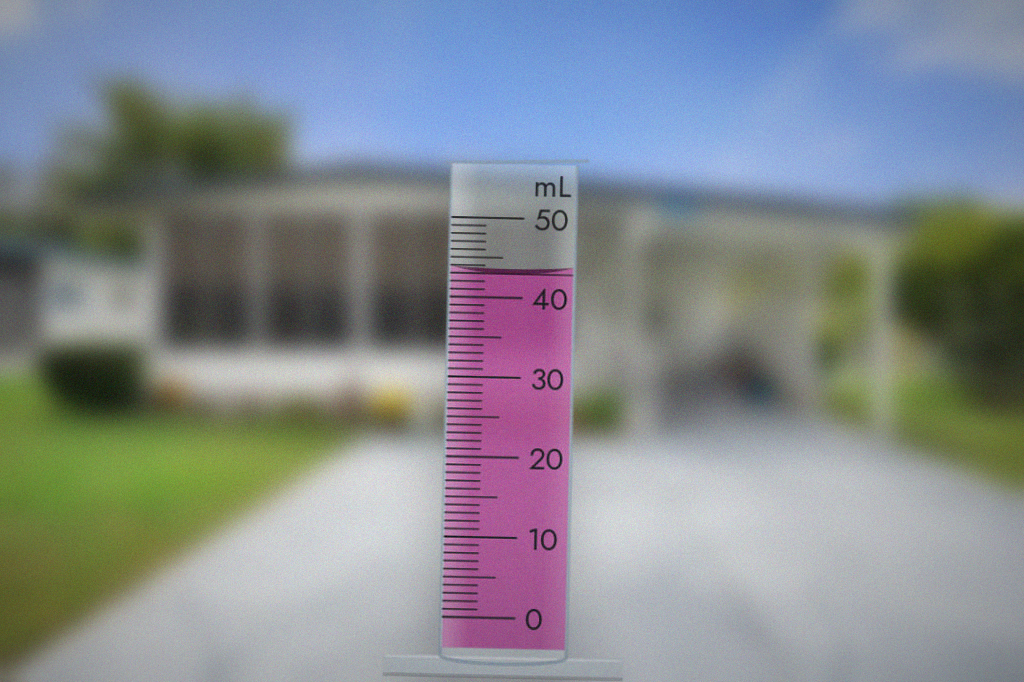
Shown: 43 (mL)
